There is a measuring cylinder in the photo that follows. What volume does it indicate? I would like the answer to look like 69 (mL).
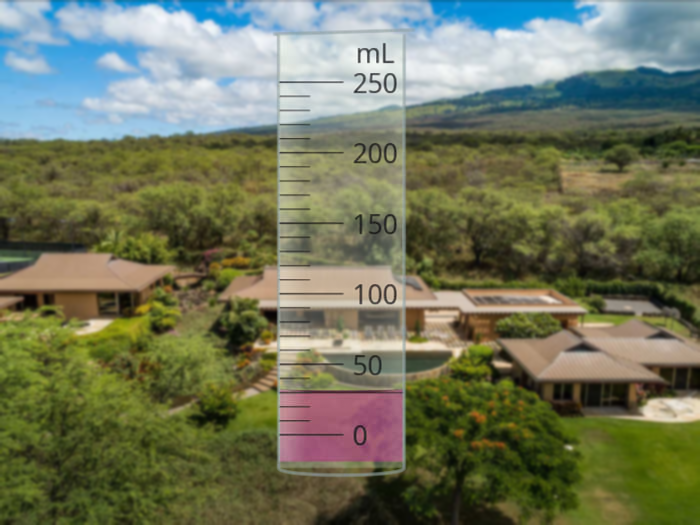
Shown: 30 (mL)
